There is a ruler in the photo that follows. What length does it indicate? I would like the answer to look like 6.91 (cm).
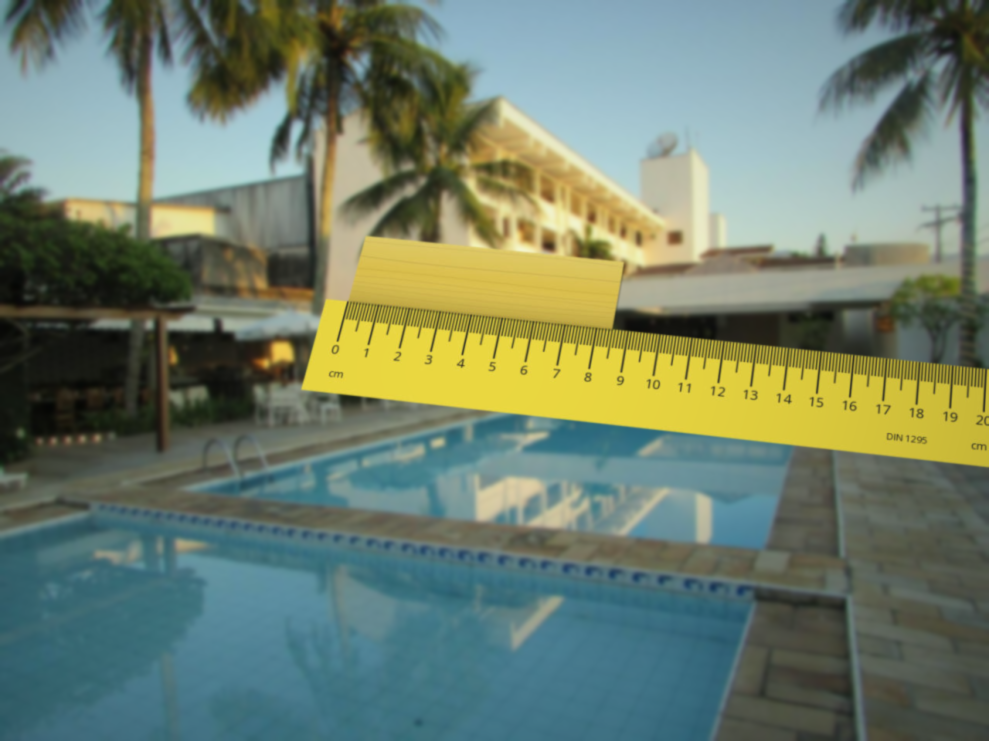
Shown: 8.5 (cm)
